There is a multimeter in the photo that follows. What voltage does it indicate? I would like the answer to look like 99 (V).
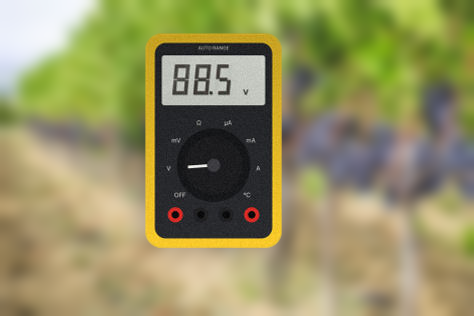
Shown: 88.5 (V)
